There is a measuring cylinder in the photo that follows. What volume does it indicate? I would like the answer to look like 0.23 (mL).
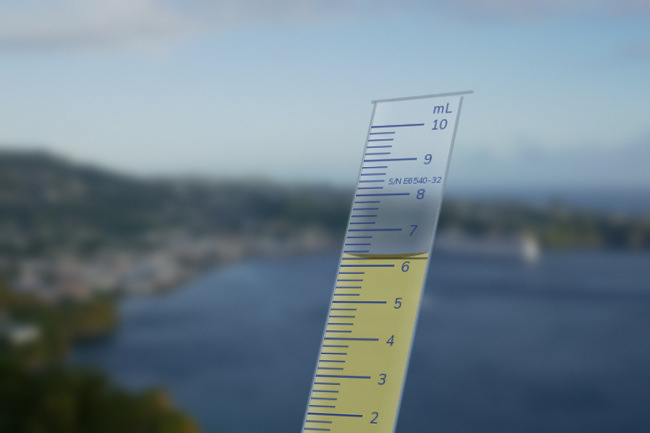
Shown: 6.2 (mL)
